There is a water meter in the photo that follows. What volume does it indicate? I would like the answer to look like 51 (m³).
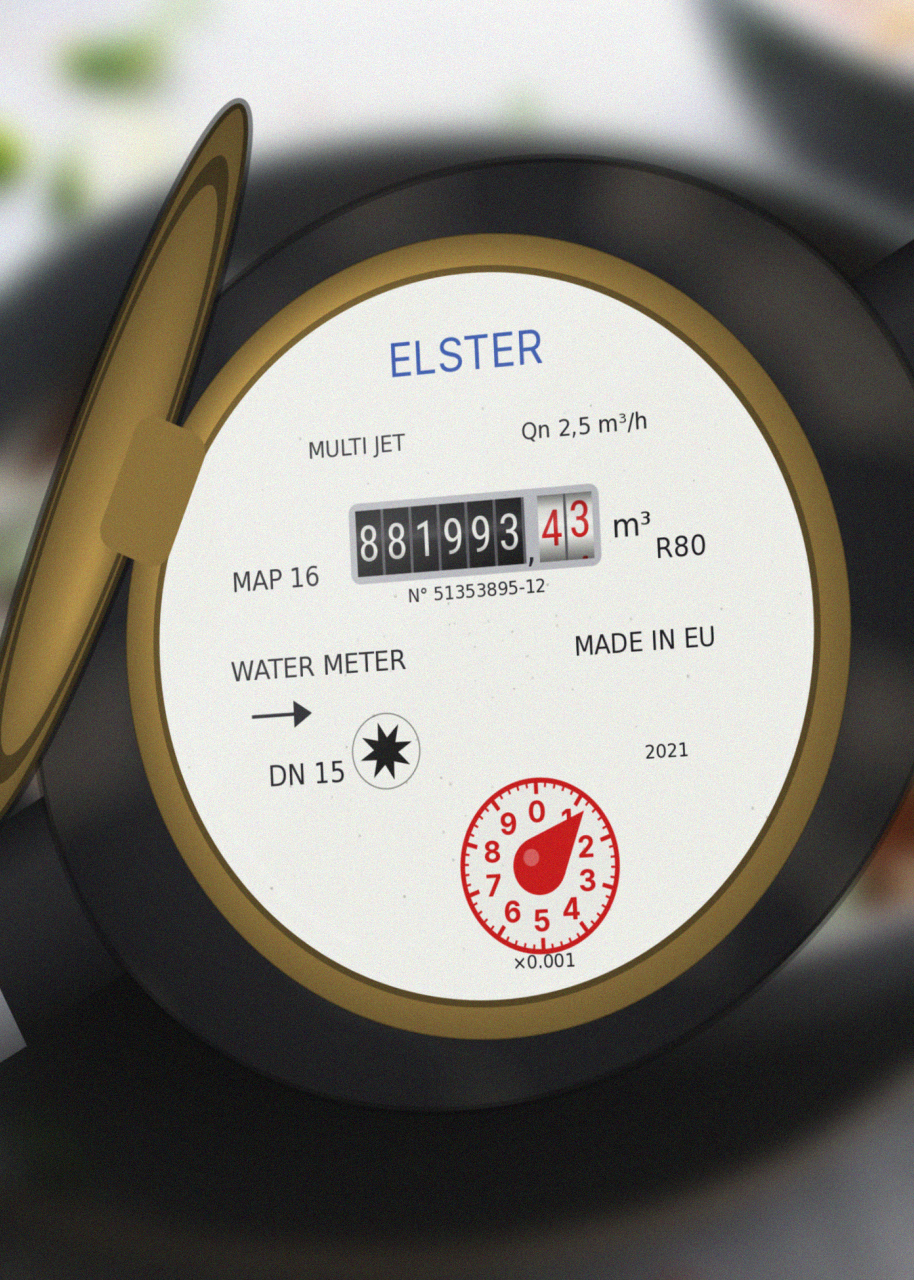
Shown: 881993.431 (m³)
